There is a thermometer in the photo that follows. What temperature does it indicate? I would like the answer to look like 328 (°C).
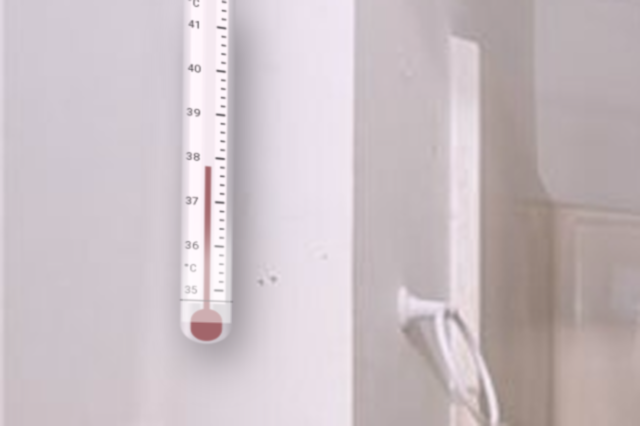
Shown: 37.8 (°C)
